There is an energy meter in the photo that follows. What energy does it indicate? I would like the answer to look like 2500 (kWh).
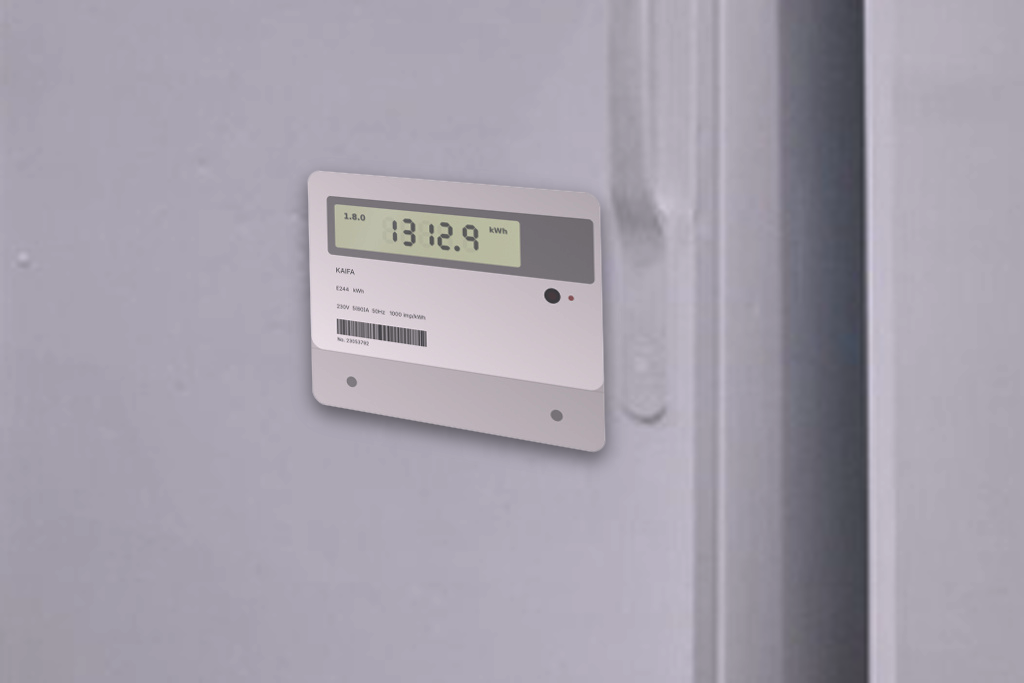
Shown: 1312.9 (kWh)
